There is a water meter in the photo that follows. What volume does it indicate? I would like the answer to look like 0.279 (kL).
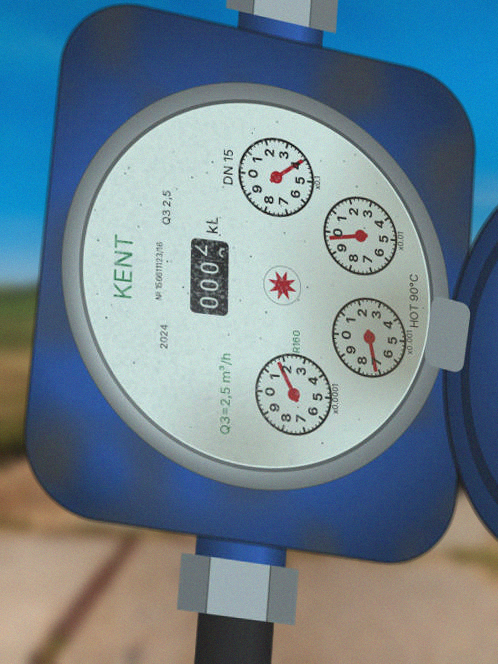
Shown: 2.3971 (kL)
